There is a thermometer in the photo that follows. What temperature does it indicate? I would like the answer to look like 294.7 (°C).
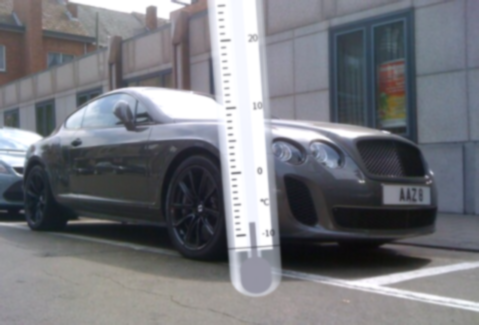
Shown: -8 (°C)
